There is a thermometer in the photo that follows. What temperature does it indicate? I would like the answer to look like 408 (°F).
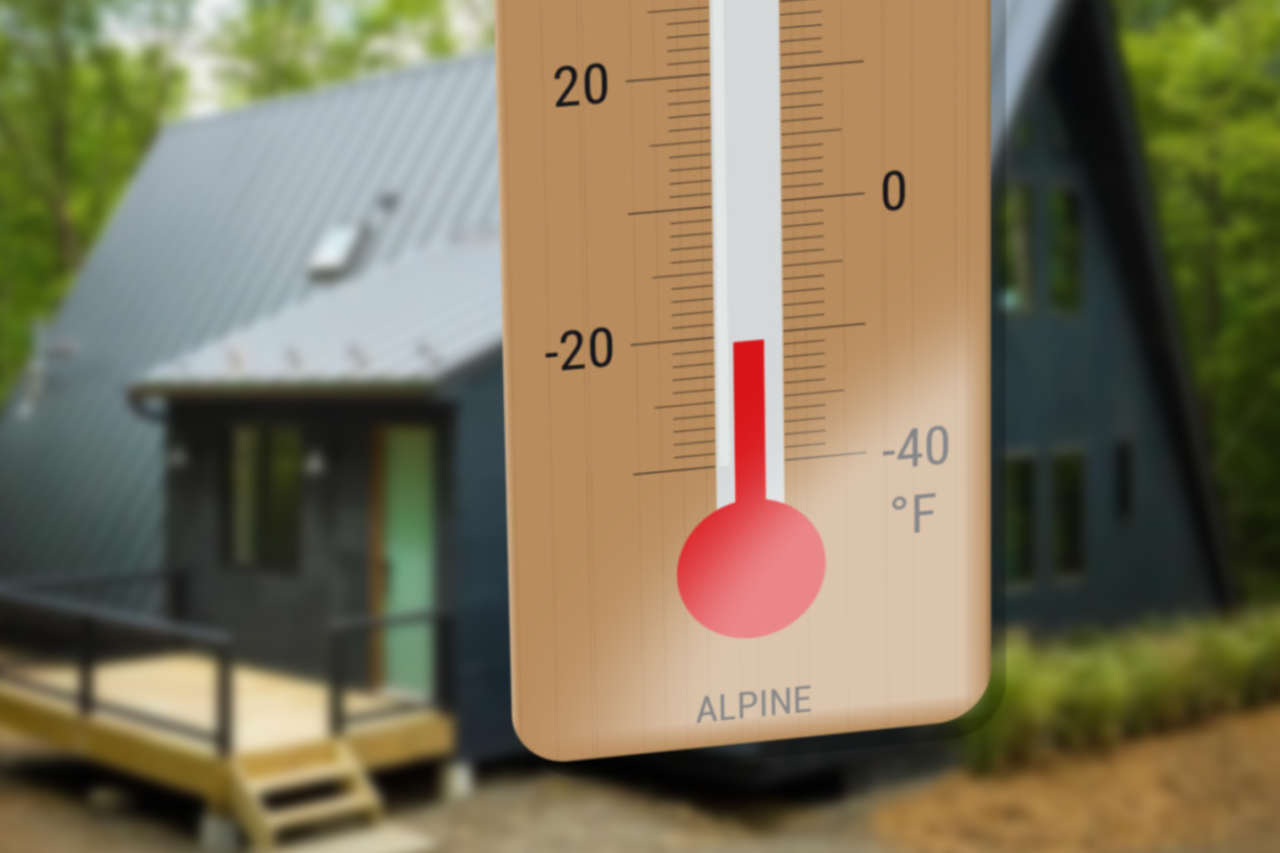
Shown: -21 (°F)
